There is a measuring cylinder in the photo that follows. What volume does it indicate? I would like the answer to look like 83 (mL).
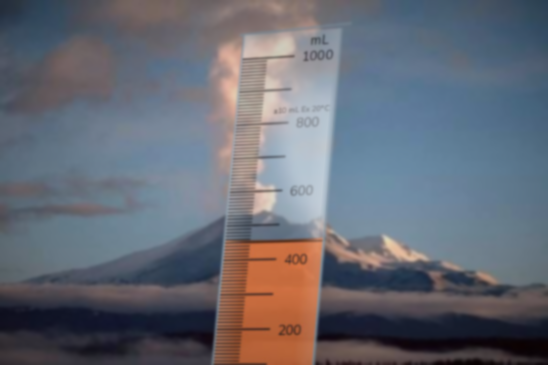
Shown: 450 (mL)
